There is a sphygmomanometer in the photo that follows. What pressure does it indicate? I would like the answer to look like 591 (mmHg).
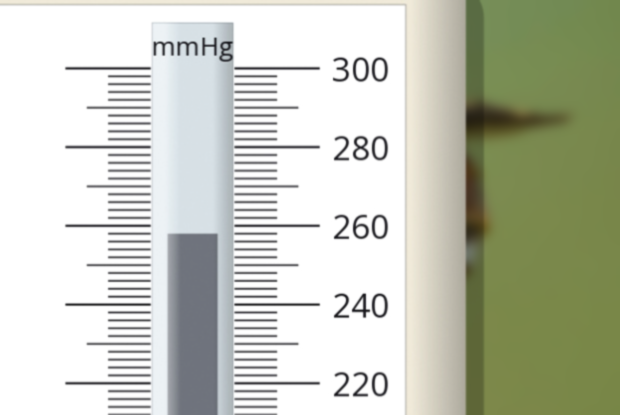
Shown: 258 (mmHg)
